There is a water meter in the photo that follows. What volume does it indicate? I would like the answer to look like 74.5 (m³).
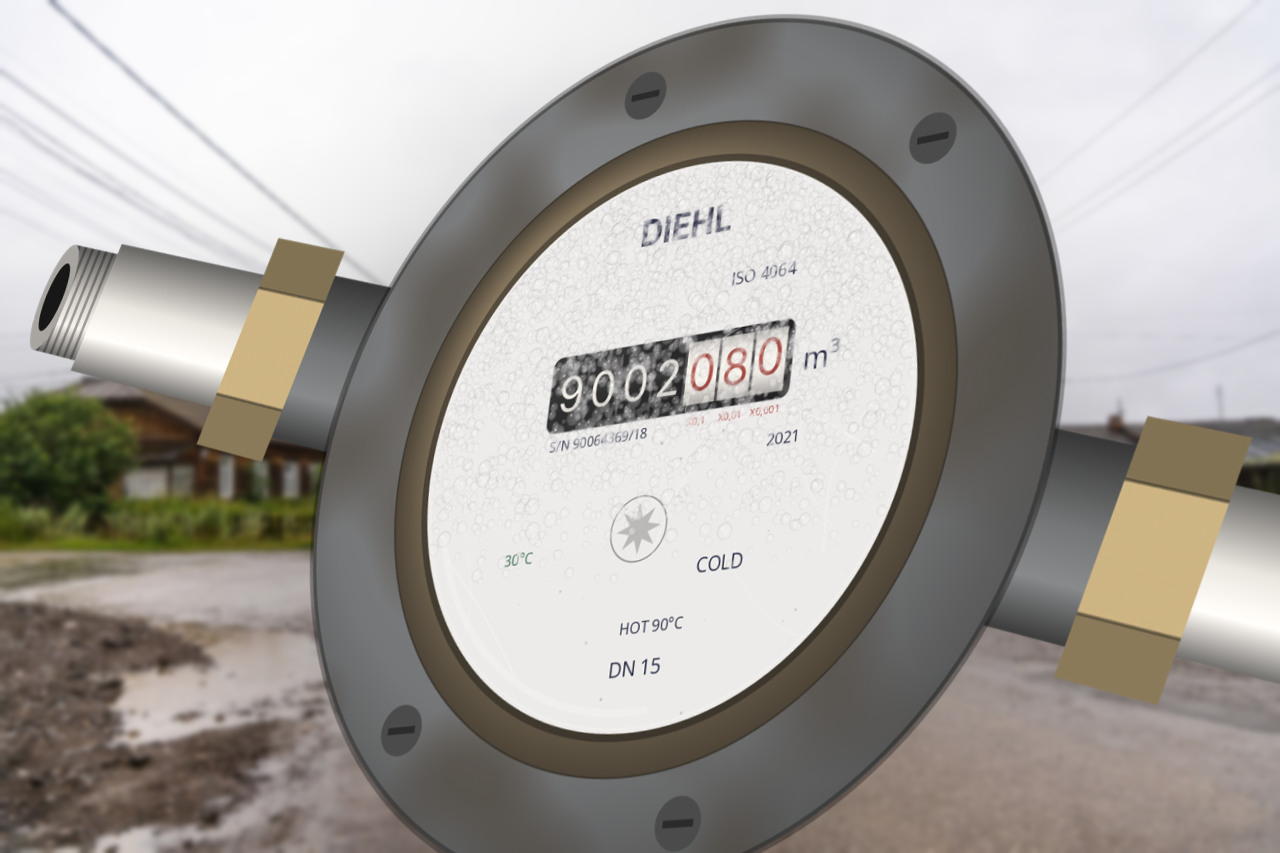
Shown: 9002.080 (m³)
